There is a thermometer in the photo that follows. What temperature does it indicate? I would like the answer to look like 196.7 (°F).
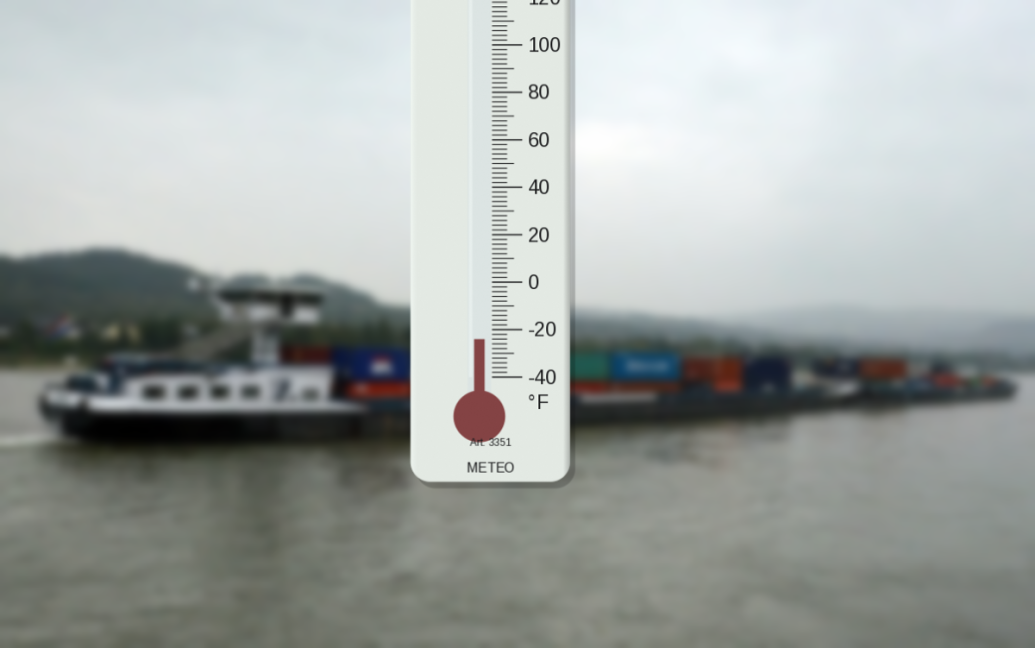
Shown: -24 (°F)
